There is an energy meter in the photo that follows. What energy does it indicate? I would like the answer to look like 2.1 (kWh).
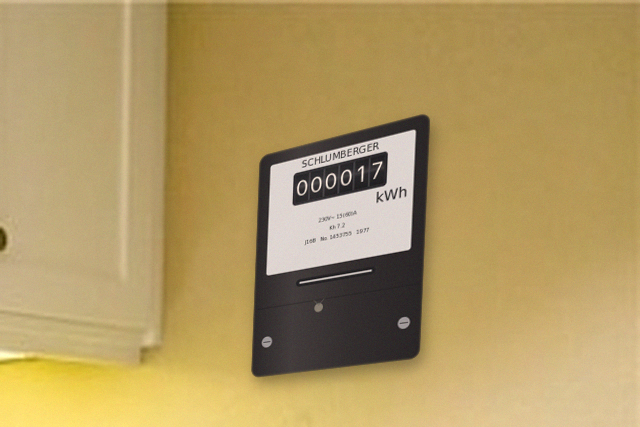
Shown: 17 (kWh)
